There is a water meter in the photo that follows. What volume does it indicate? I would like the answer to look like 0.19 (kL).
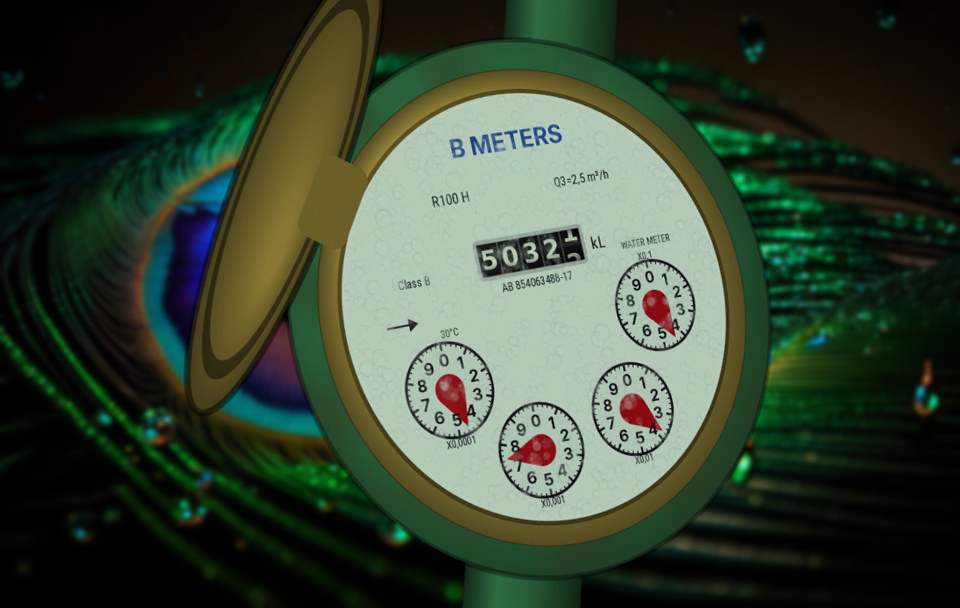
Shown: 50321.4374 (kL)
